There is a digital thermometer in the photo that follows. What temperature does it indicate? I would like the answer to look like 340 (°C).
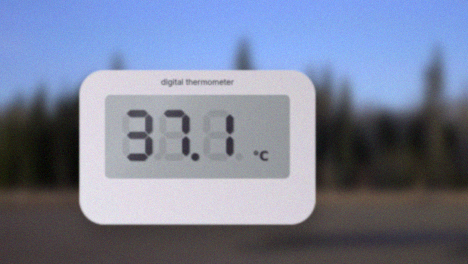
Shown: 37.1 (°C)
